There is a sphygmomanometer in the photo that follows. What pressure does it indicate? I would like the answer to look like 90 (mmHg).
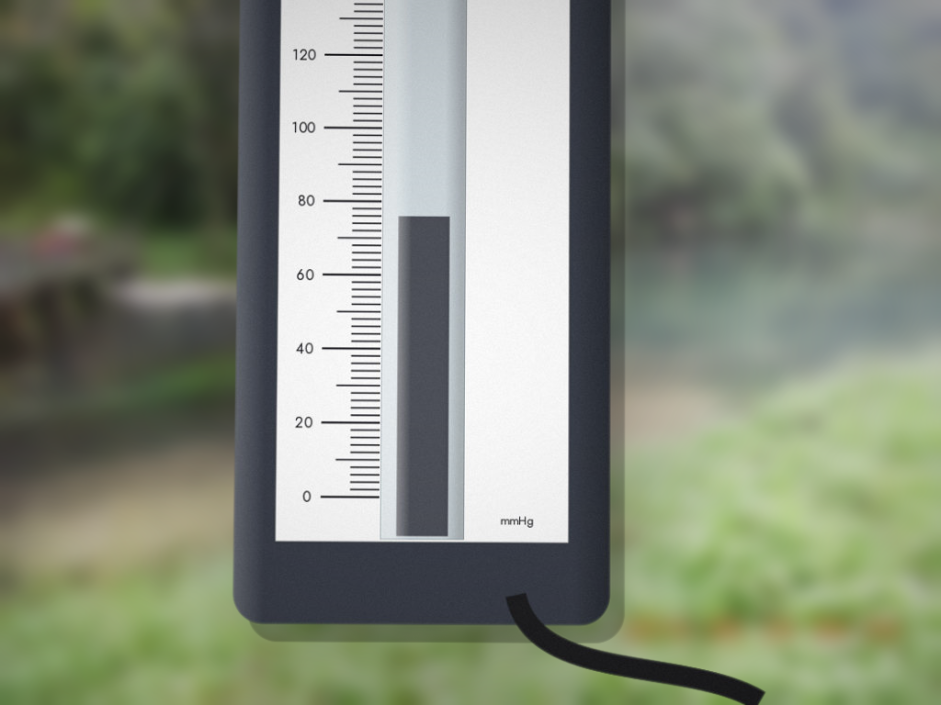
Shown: 76 (mmHg)
